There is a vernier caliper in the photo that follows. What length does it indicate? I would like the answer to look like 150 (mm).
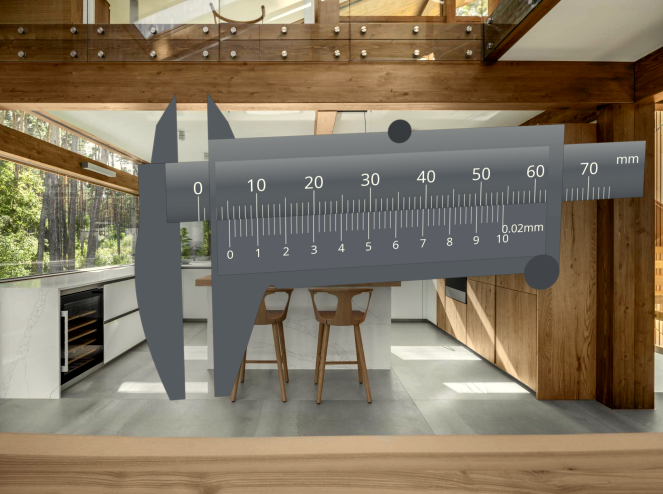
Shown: 5.2 (mm)
